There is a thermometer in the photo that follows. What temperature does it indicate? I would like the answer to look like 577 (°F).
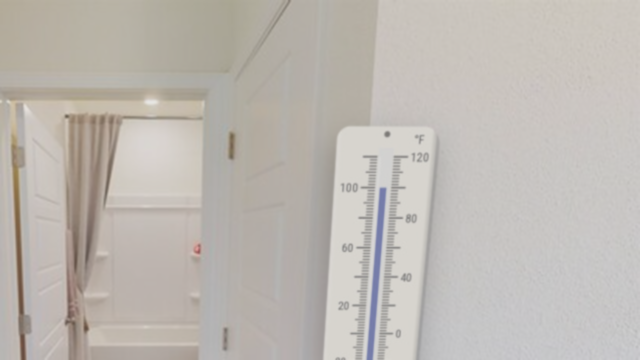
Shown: 100 (°F)
